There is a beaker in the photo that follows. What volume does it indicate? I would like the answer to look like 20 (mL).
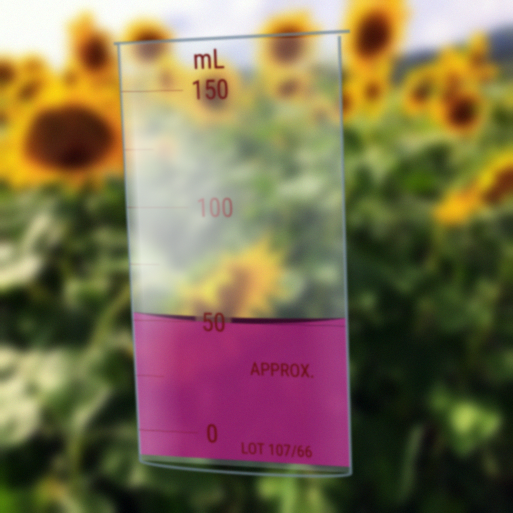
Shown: 50 (mL)
